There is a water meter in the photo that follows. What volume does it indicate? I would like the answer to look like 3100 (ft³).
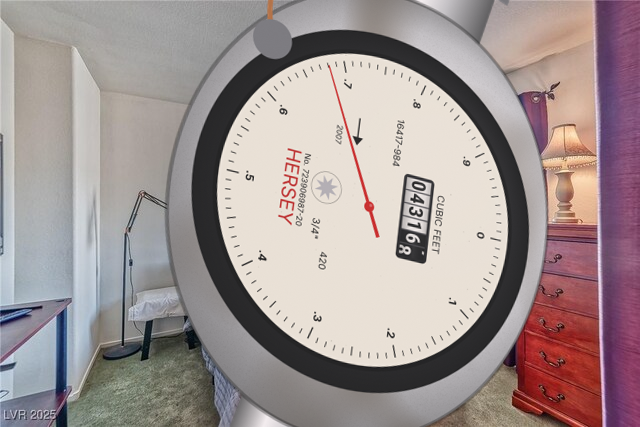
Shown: 43167.68 (ft³)
